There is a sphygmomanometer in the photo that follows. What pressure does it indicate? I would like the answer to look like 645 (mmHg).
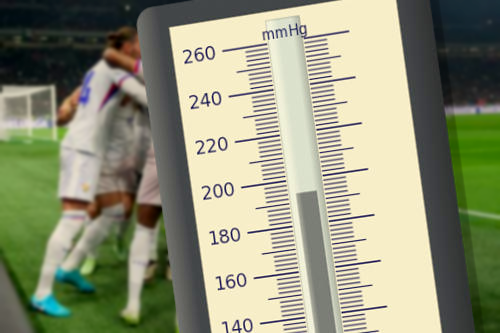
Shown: 194 (mmHg)
